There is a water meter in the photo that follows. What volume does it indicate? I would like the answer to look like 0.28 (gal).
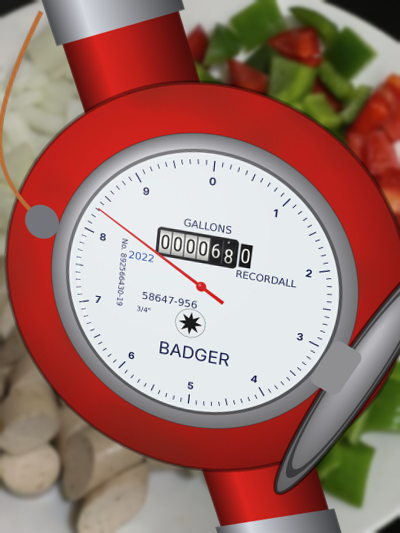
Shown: 678.3 (gal)
